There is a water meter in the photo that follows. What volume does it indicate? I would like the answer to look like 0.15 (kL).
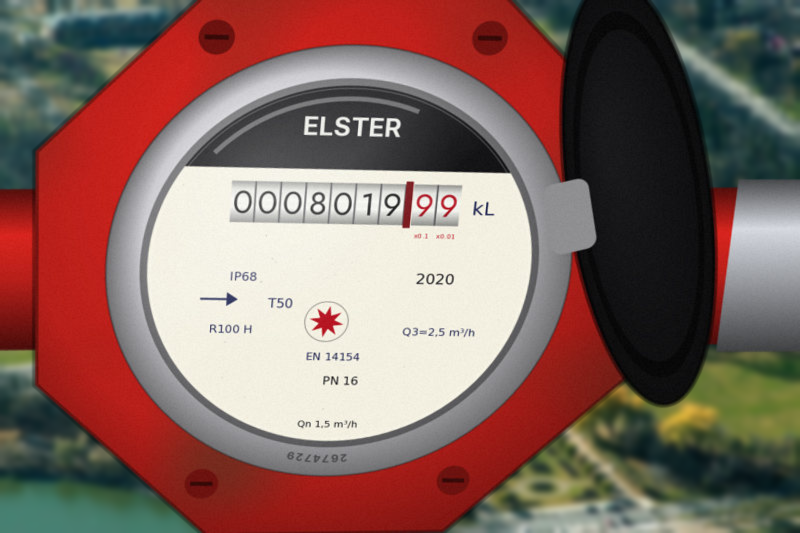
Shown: 8019.99 (kL)
